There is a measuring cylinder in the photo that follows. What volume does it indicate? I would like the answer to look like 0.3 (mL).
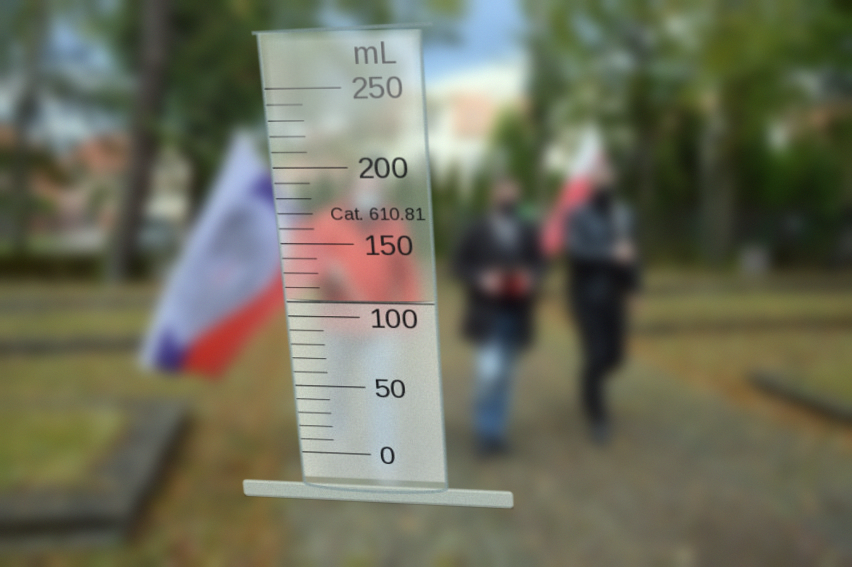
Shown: 110 (mL)
